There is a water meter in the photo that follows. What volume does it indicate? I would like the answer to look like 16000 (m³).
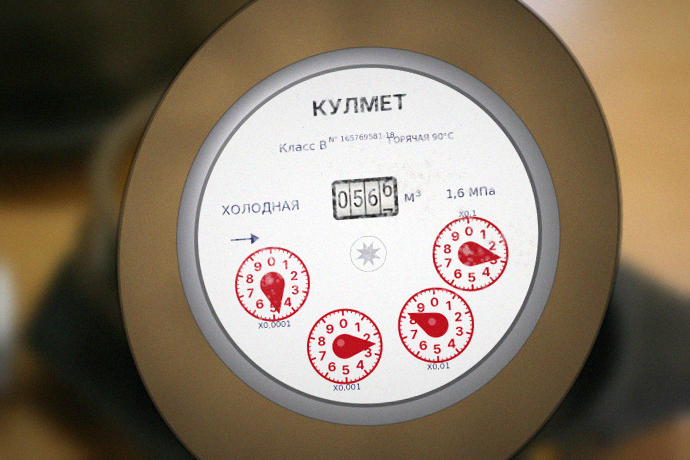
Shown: 566.2824 (m³)
